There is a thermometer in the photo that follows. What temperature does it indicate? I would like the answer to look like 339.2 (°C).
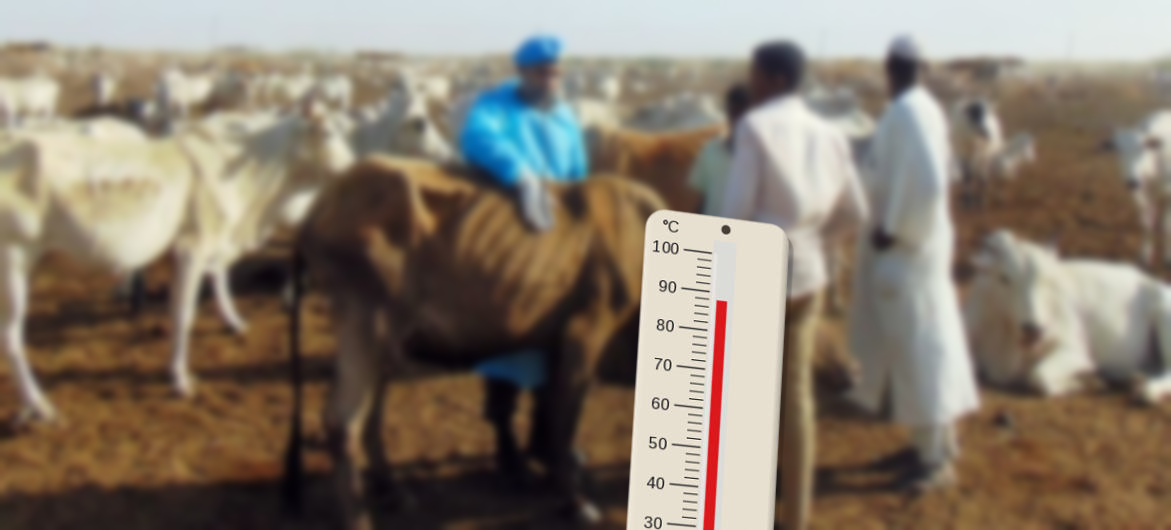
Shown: 88 (°C)
